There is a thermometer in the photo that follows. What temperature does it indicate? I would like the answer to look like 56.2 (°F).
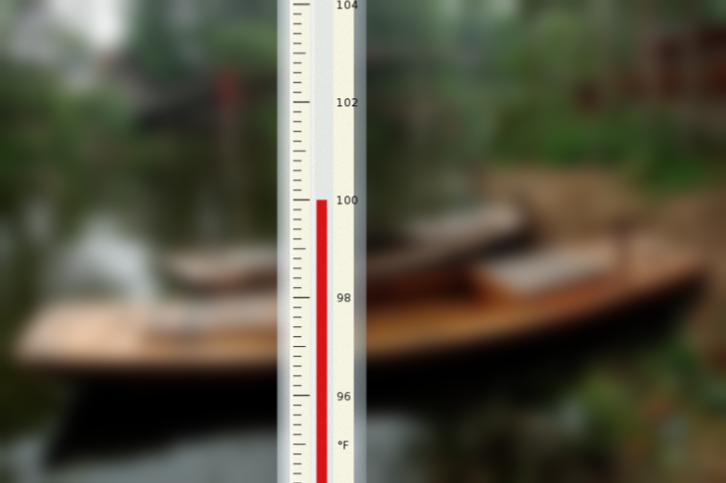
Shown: 100 (°F)
